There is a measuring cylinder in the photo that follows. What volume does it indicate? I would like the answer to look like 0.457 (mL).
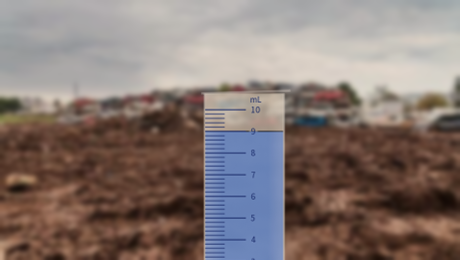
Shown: 9 (mL)
